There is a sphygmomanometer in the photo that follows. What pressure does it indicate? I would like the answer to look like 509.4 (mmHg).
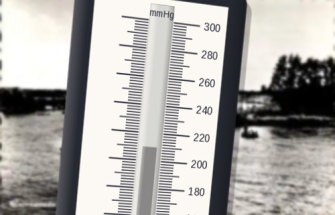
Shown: 210 (mmHg)
